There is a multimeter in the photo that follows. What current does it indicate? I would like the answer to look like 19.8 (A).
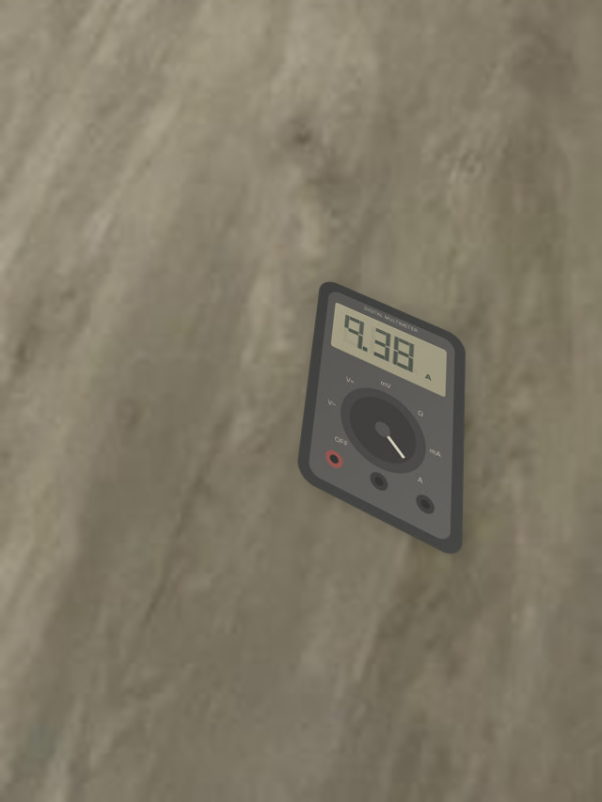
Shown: 9.38 (A)
